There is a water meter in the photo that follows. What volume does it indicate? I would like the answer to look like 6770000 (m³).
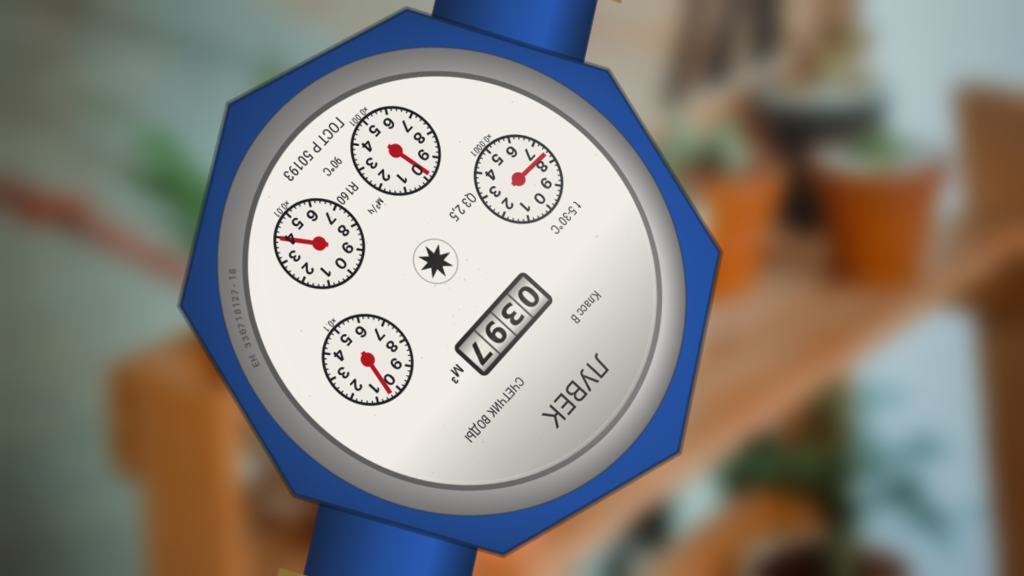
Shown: 397.0397 (m³)
